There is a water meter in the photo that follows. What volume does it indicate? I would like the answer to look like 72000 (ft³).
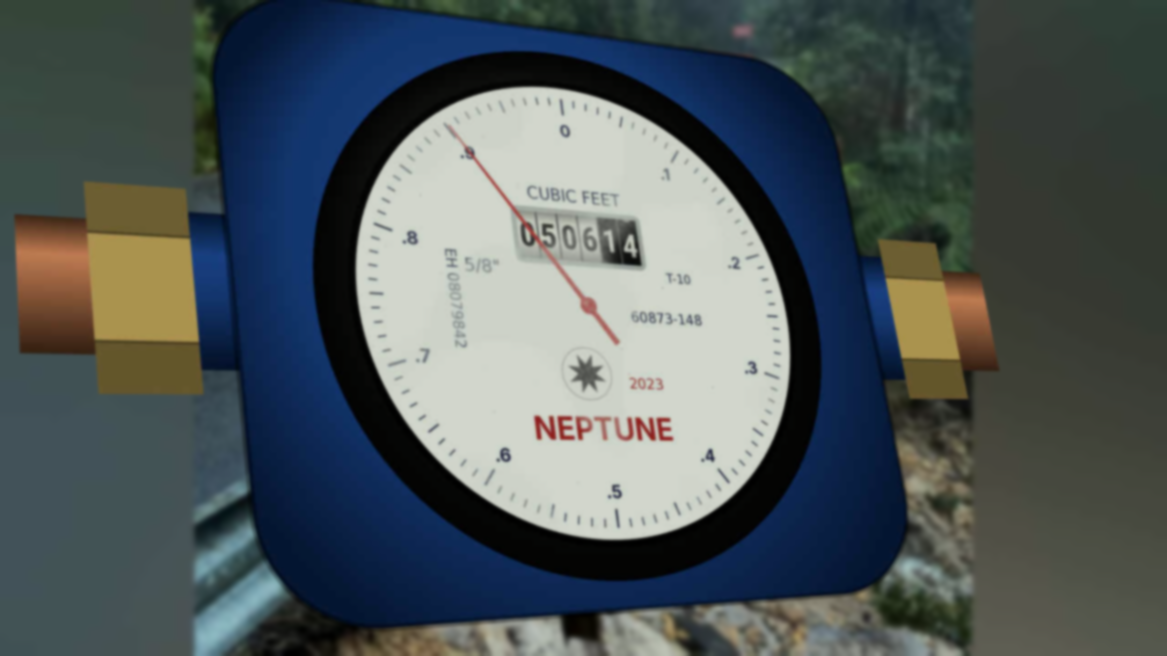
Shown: 50613.90 (ft³)
